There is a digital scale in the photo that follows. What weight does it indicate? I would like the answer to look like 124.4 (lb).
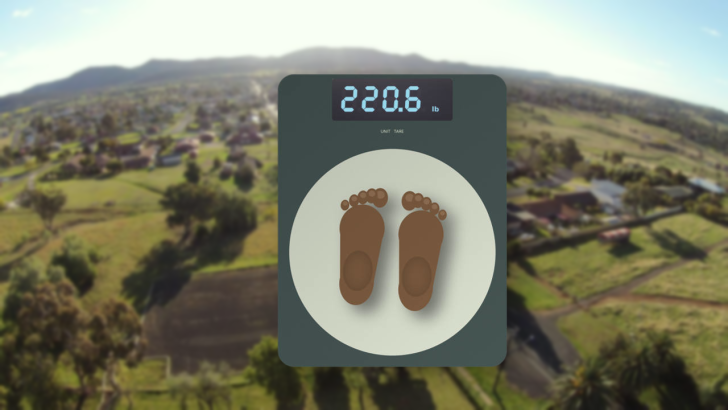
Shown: 220.6 (lb)
